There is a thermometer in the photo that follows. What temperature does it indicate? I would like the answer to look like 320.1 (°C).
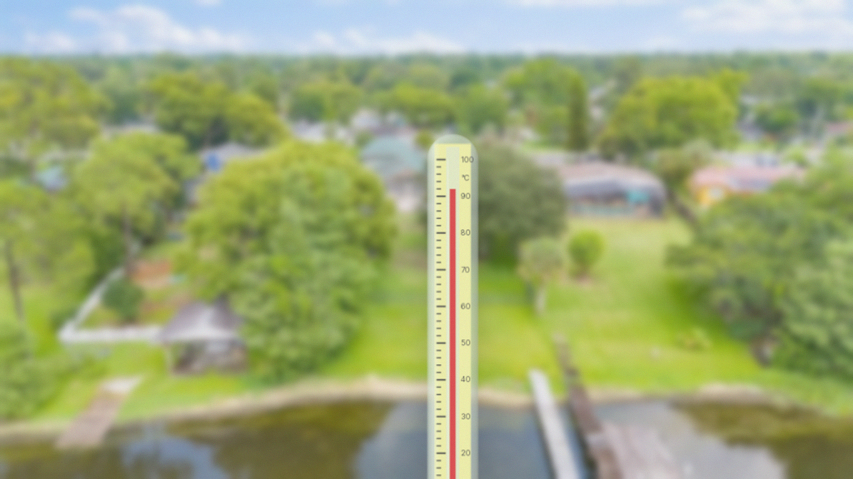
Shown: 92 (°C)
